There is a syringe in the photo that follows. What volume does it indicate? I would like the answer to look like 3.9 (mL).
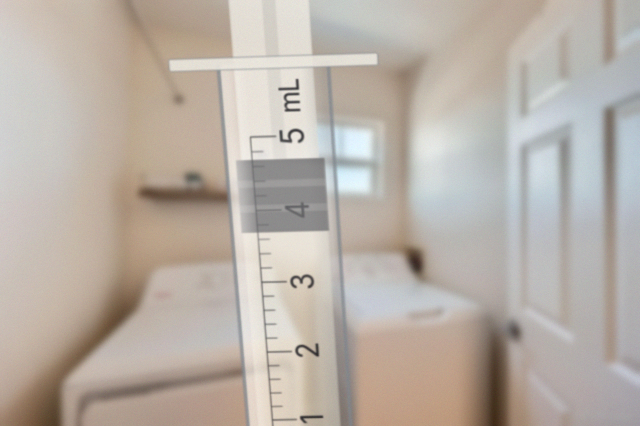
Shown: 3.7 (mL)
